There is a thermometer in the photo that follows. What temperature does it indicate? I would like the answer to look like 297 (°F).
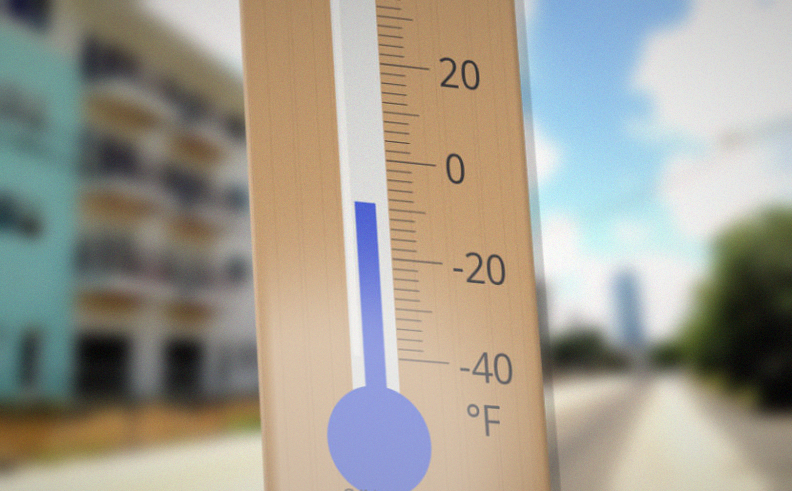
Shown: -9 (°F)
